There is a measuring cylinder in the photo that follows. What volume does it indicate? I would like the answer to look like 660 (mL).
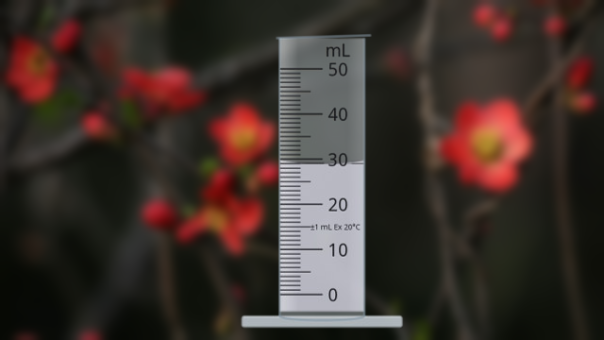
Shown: 29 (mL)
